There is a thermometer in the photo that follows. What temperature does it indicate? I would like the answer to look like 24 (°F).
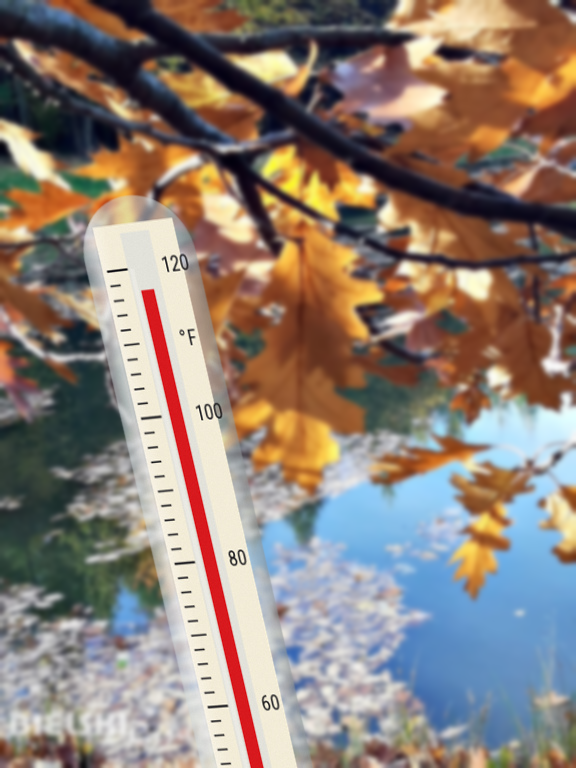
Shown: 117 (°F)
